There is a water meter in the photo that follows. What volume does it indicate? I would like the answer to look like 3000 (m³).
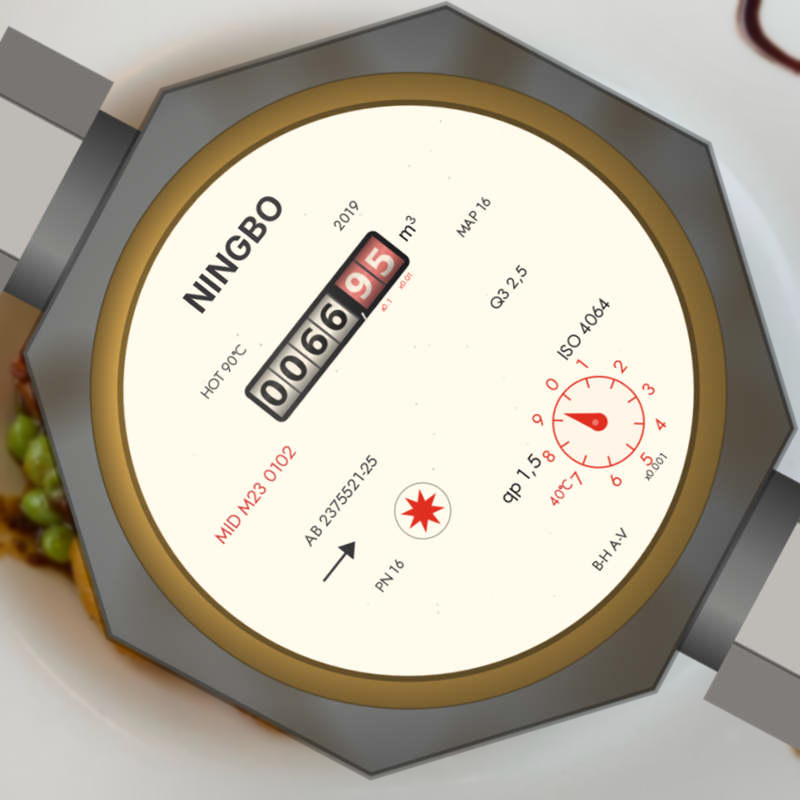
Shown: 66.949 (m³)
